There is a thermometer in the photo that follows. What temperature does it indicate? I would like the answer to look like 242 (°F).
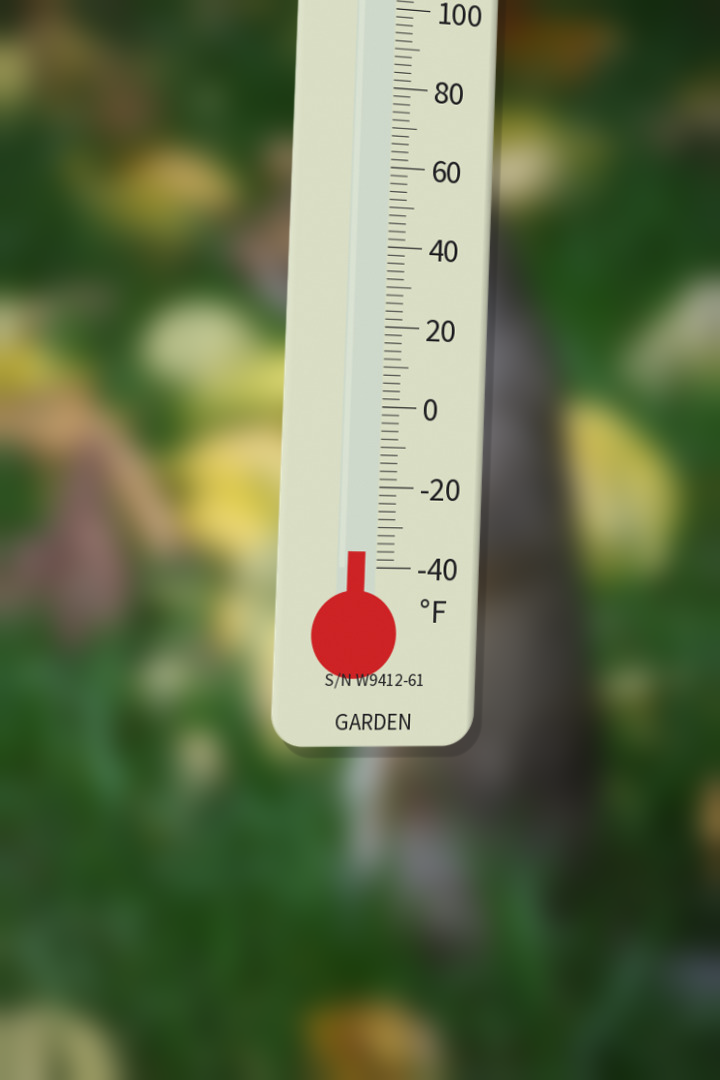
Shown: -36 (°F)
